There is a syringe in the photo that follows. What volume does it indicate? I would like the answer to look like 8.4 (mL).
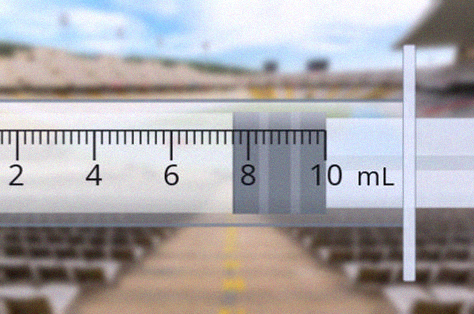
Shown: 7.6 (mL)
